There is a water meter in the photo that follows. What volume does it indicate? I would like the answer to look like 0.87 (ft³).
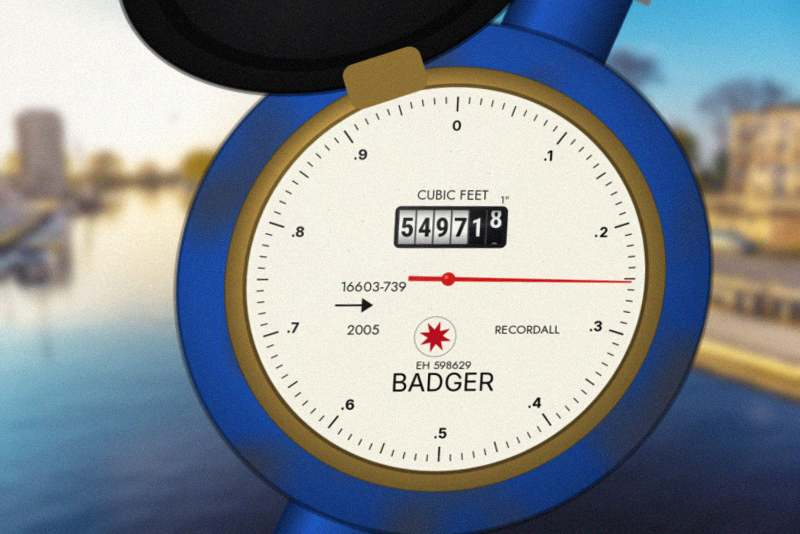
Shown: 549718.25 (ft³)
